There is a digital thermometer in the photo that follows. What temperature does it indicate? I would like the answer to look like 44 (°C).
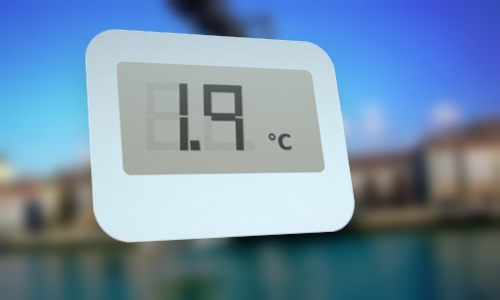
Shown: 1.9 (°C)
